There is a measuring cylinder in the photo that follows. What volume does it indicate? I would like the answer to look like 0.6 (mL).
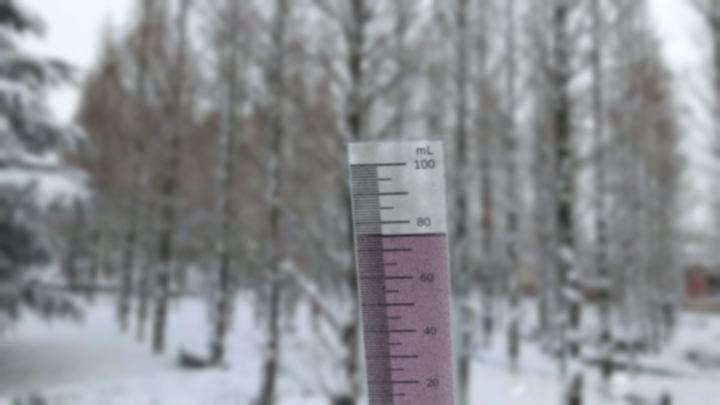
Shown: 75 (mL)
